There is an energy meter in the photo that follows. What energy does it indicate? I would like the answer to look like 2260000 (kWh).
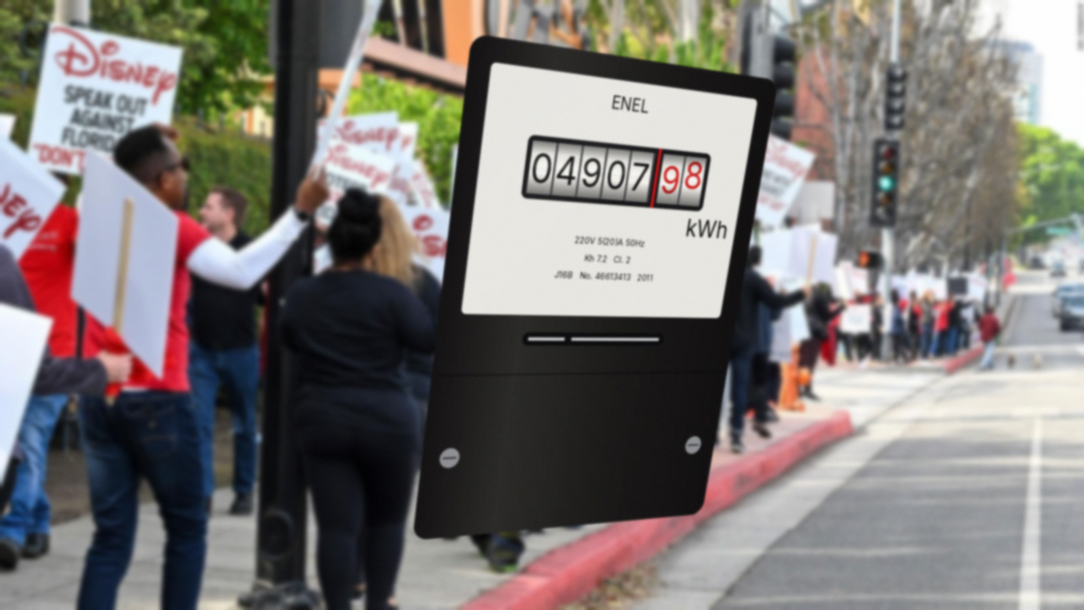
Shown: 4907.98 (kWh)
